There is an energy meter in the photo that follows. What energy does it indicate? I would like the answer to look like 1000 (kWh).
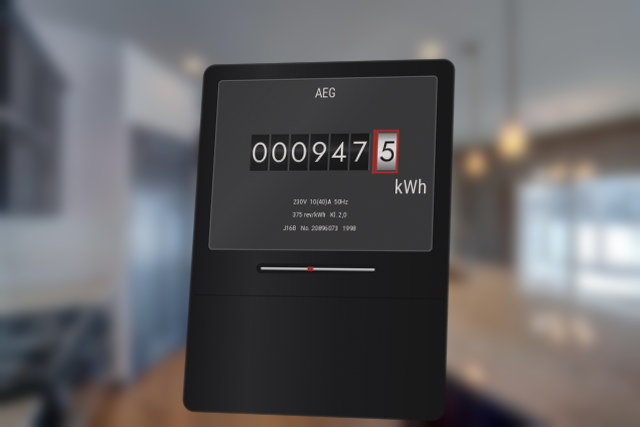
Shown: 947.5 (kWh)
